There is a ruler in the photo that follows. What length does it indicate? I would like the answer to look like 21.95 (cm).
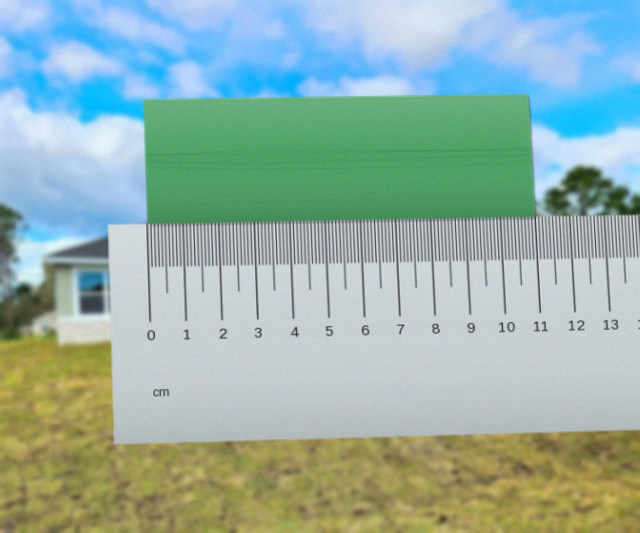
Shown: 11 (cm)
